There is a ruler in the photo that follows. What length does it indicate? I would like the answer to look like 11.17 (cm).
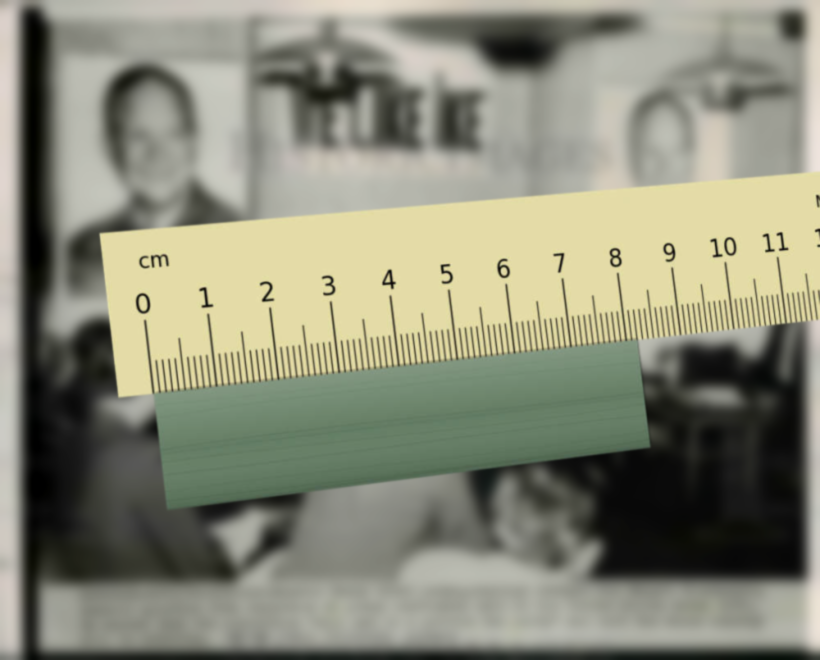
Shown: 8.2 (cm)
